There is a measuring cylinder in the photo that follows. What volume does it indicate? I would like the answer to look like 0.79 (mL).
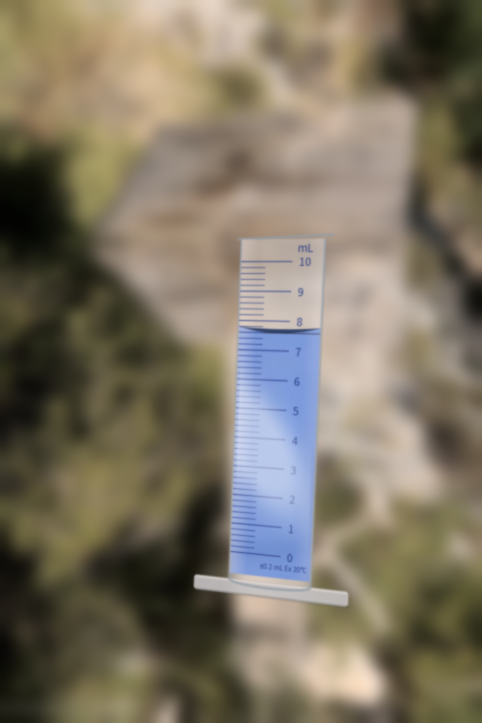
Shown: 7.6 (mL)
